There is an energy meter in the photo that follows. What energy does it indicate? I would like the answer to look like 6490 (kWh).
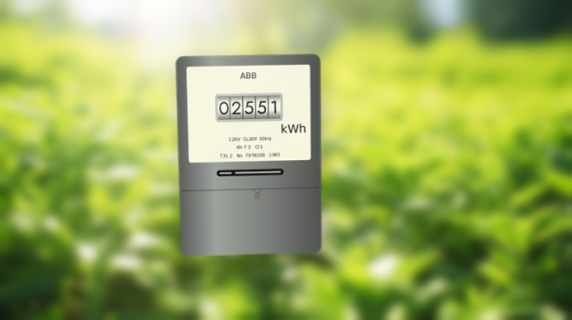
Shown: 2551 (kWh)
